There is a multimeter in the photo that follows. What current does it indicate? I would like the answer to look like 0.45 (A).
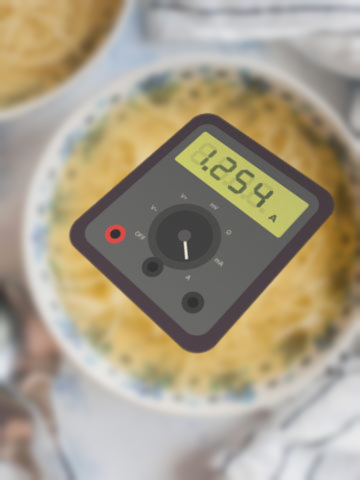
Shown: 1.254 (A)
